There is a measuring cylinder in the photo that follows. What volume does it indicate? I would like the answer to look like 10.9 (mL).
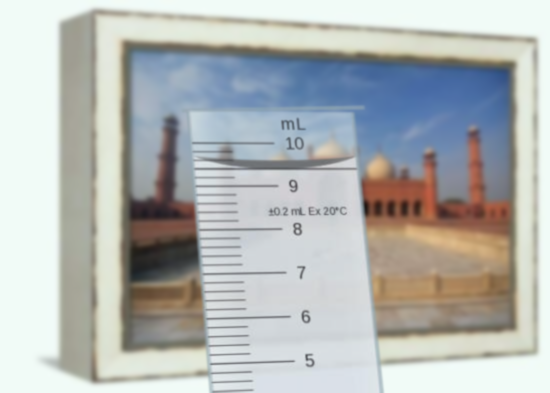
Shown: 9.4 (mL)
